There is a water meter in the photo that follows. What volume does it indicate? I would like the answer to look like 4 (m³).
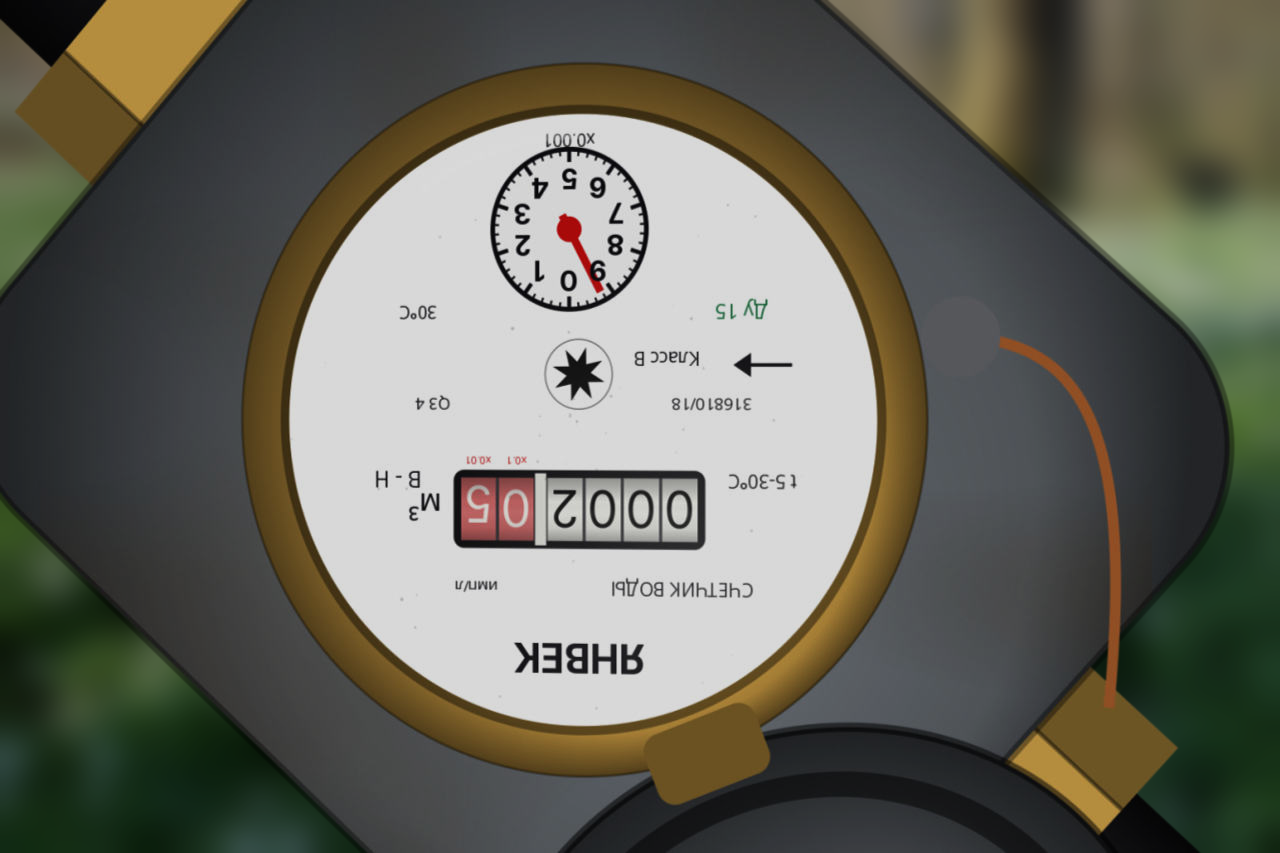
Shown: 2.049 (m³)
